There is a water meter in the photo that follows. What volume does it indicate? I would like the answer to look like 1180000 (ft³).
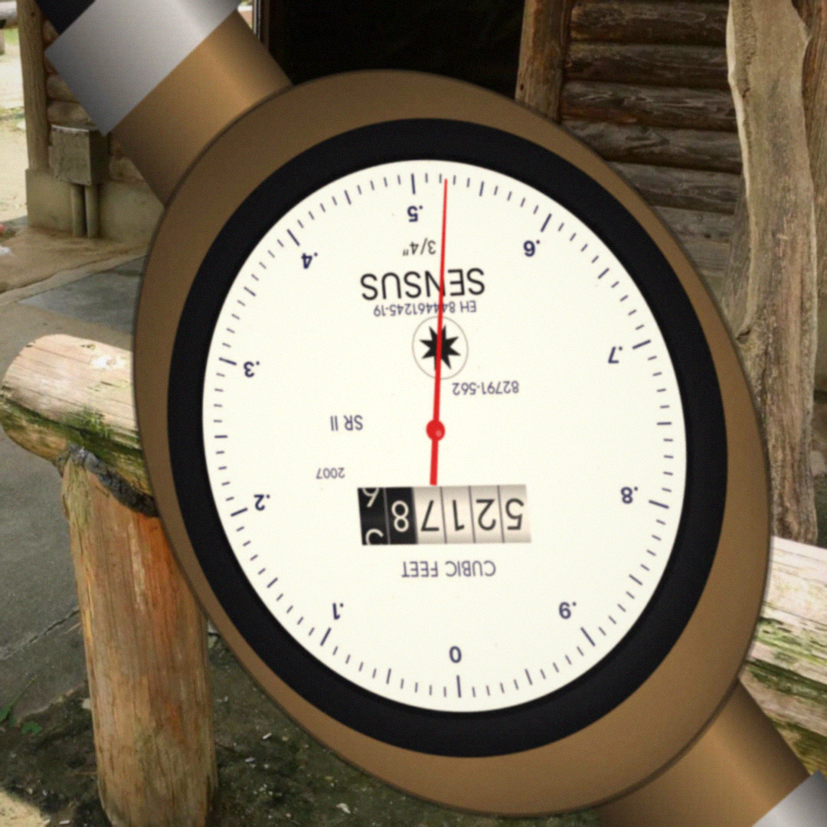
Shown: 521785.52 (ft³)
